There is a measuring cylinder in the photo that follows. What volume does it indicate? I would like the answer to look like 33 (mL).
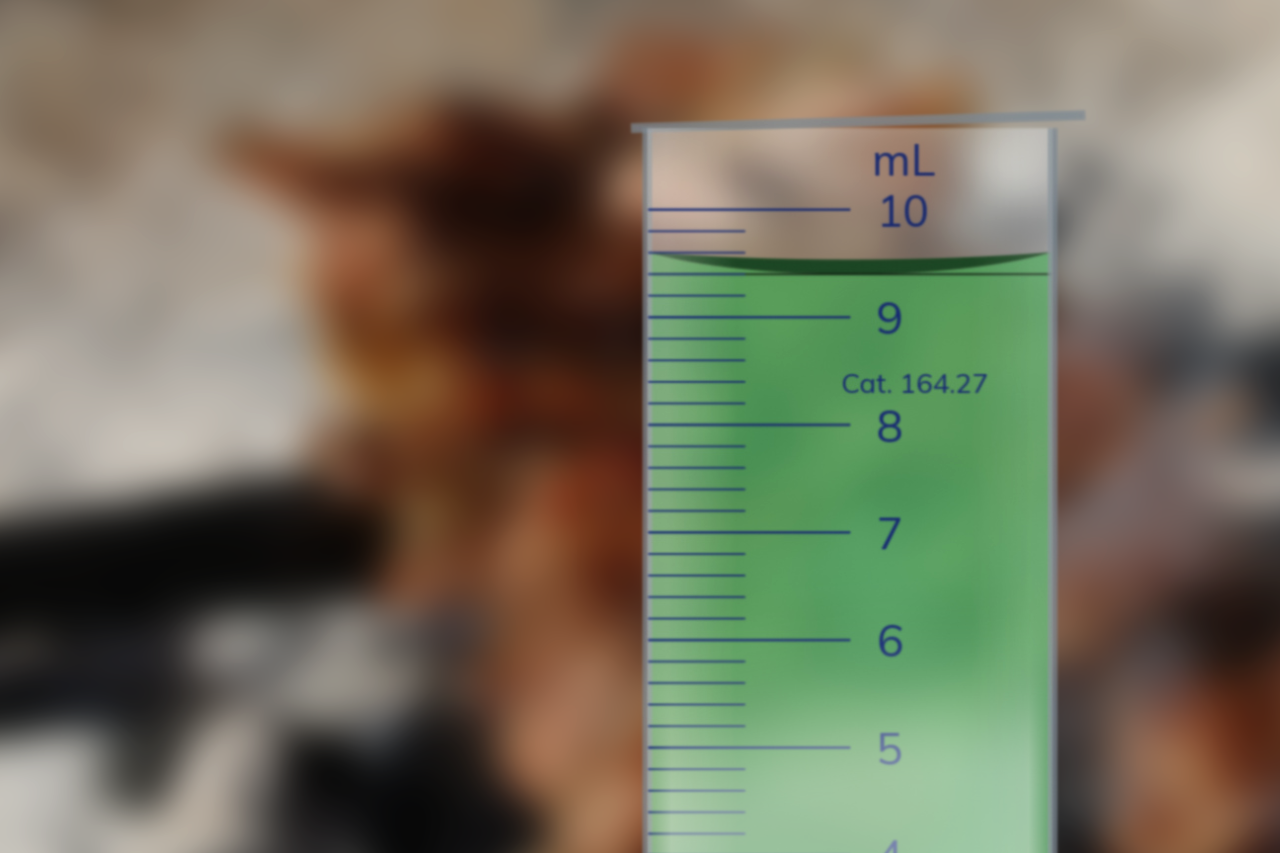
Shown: 9.4 (mL)
